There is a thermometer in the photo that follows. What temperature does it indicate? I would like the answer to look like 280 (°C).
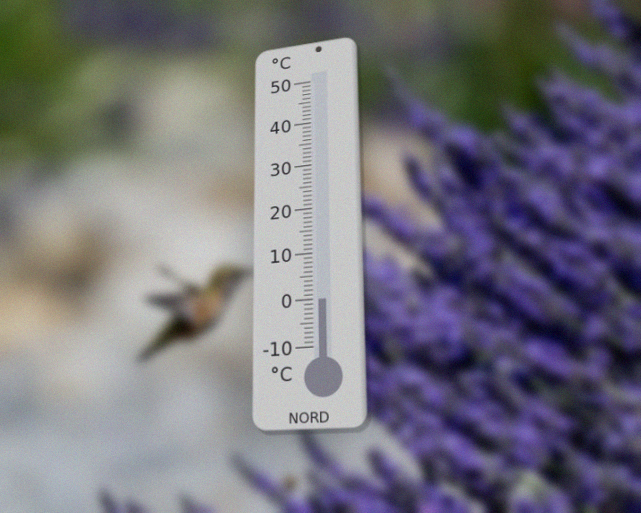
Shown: 0 (°C)
